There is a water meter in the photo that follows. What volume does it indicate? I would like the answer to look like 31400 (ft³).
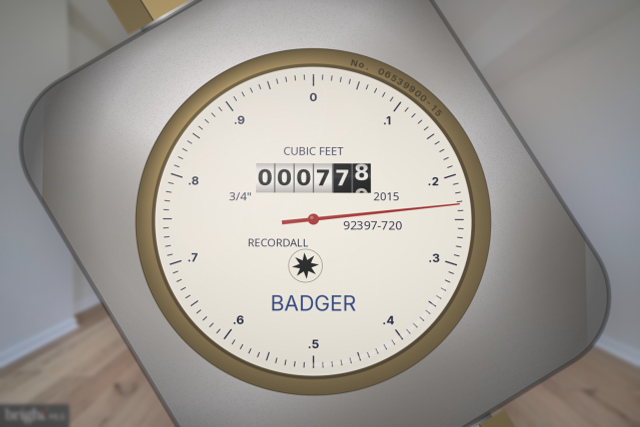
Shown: 778.23 (ft³)
